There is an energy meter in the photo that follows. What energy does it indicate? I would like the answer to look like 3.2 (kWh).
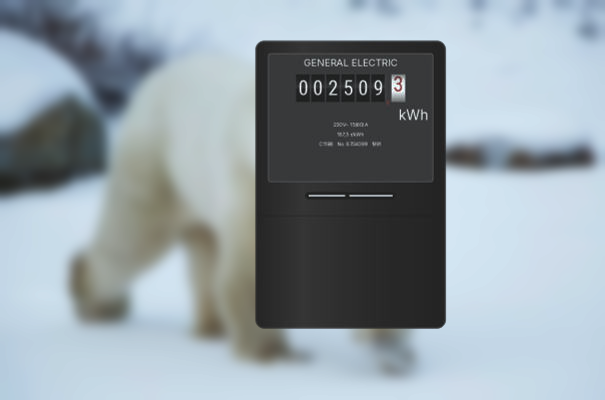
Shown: 2509.3 (kWh)
